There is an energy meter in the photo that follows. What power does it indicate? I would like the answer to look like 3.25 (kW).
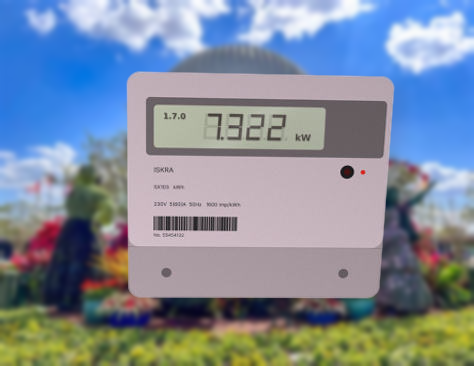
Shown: 7.322 (kW)
